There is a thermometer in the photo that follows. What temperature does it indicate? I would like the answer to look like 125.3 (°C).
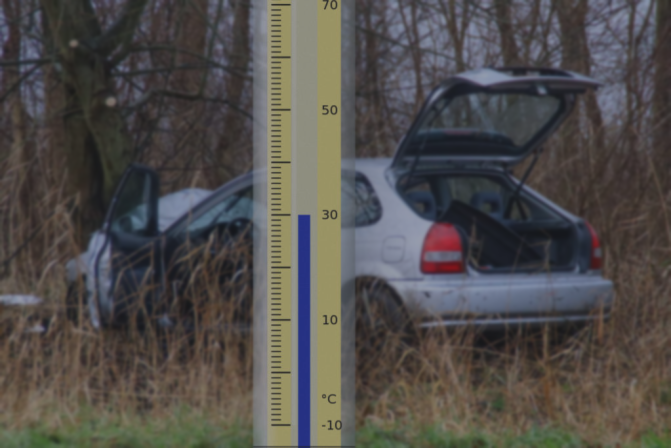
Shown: 30 (°C)
